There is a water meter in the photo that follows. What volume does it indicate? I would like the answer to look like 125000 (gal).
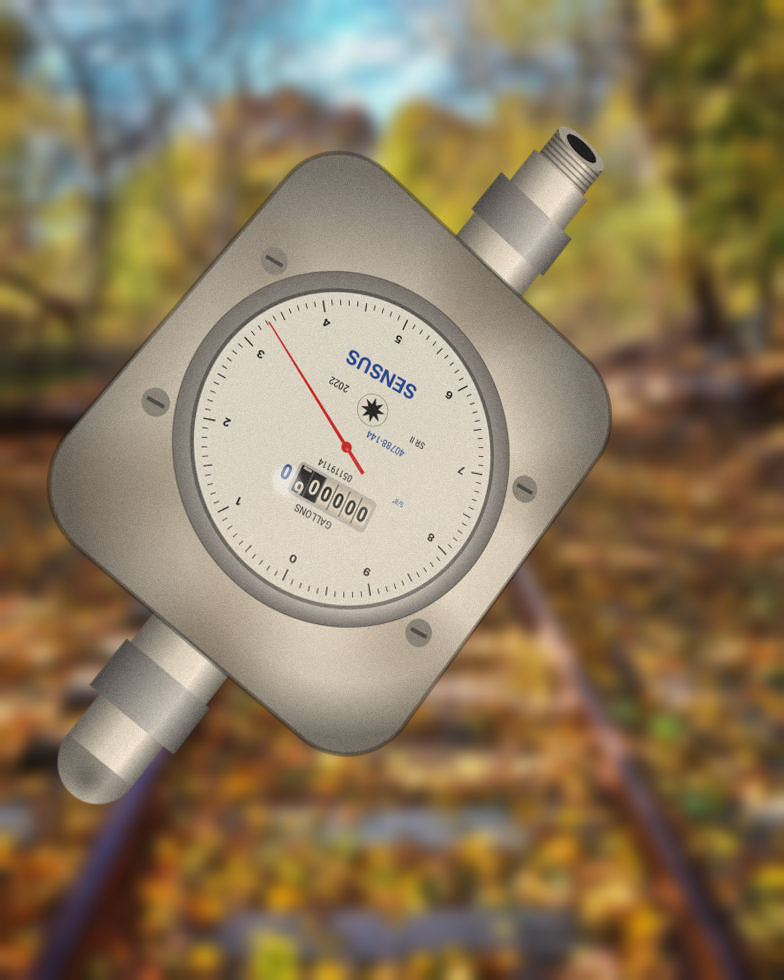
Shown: 63.3 (gal)
